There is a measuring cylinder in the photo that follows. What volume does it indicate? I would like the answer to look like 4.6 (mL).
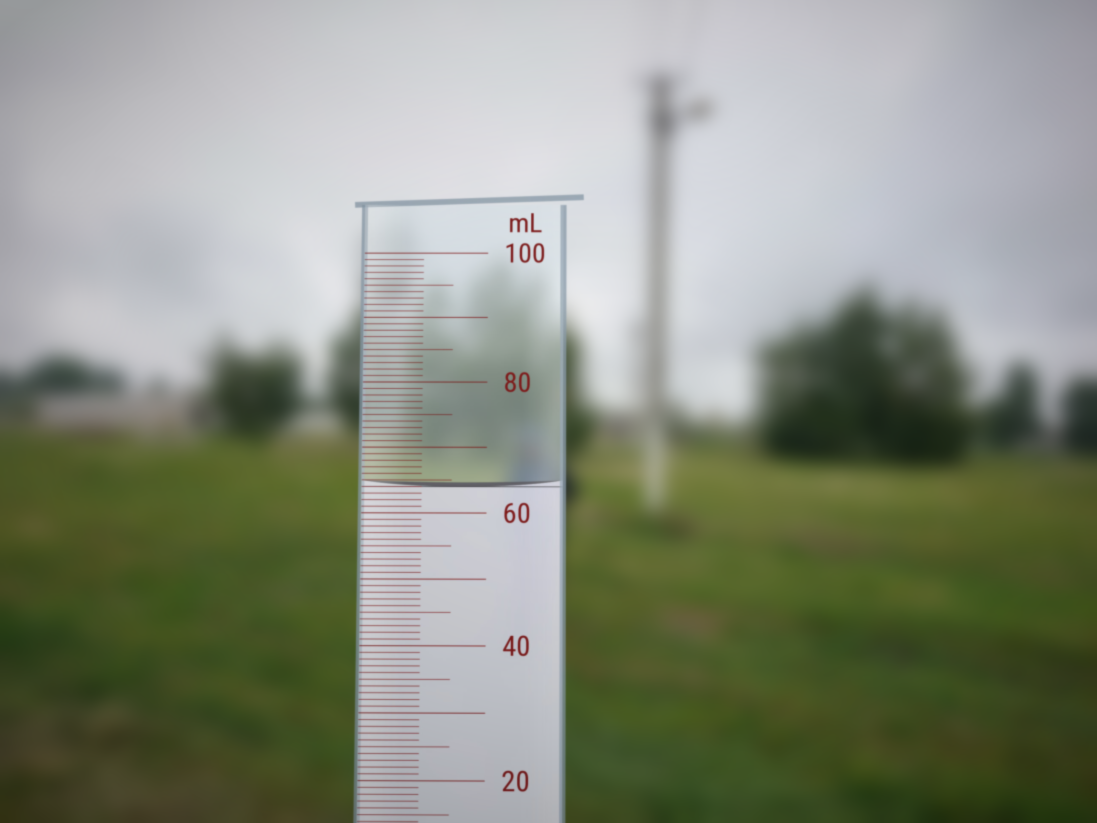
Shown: 64 (mL)
